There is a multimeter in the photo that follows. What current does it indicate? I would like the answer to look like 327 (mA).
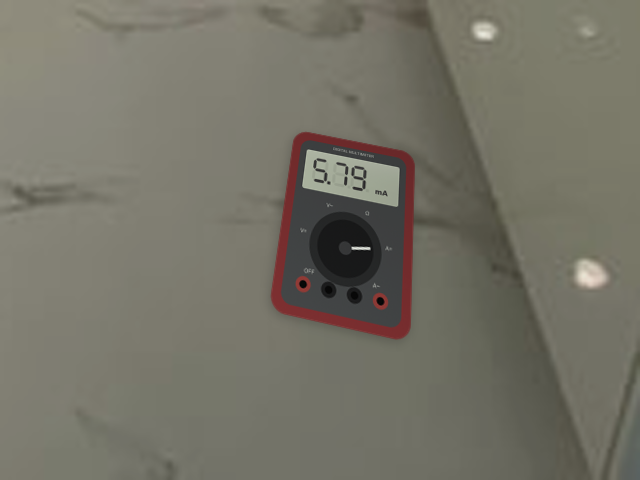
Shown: 5.79 (mA)
